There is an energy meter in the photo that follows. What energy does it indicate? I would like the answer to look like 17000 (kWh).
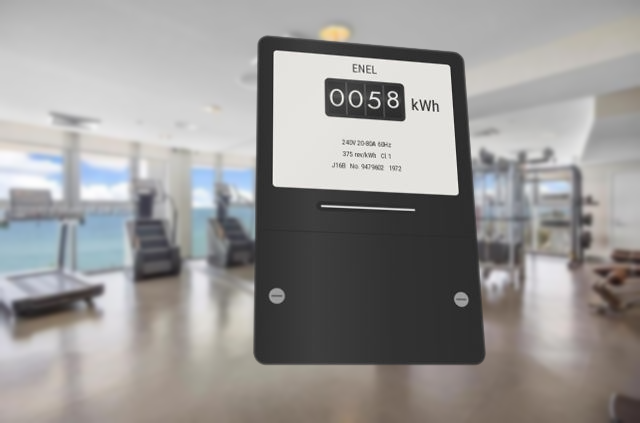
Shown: 58 (kWh)
